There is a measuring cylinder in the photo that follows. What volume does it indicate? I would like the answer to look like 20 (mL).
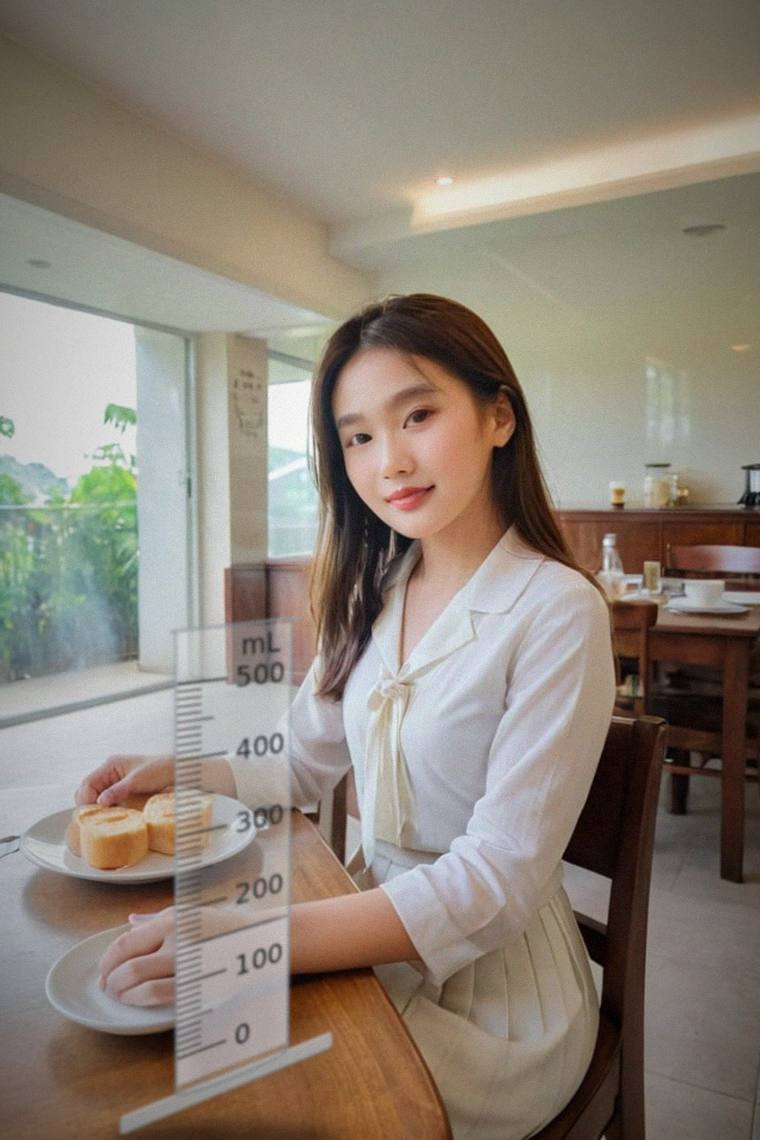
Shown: 150 (mL)
